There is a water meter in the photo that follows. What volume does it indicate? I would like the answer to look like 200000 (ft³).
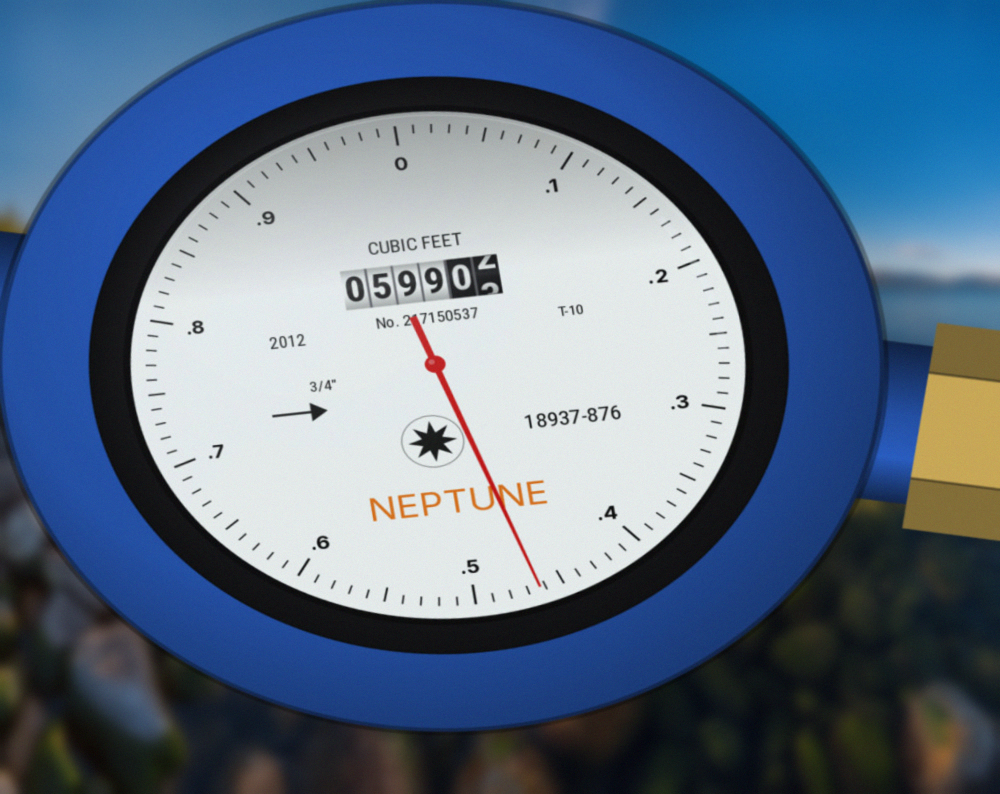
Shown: 59902.46 (ft³)
